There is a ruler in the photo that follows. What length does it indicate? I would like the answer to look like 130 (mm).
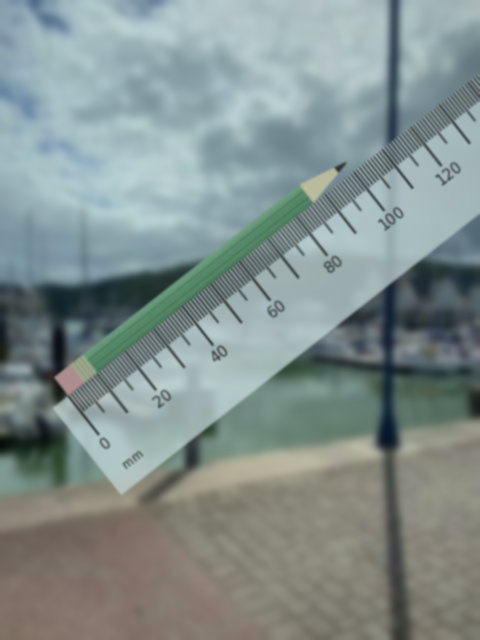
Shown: 100 (mm)
